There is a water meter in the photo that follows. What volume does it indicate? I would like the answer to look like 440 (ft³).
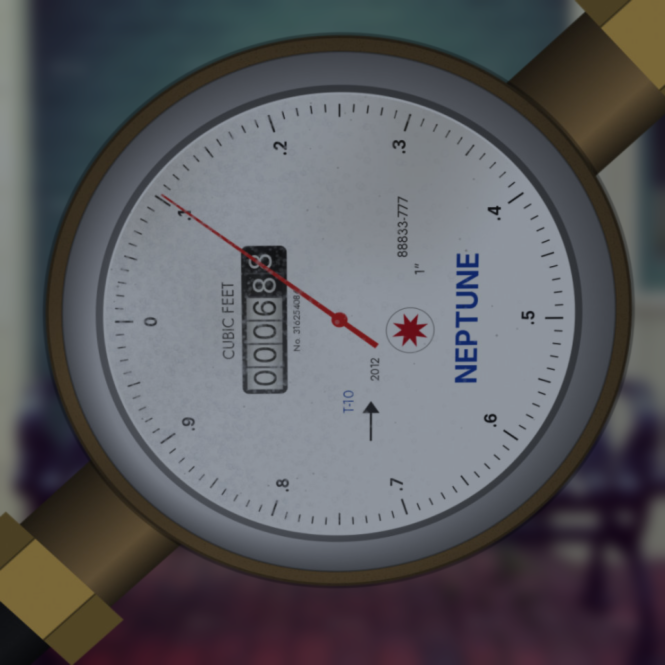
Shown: 688.10 (ft³)
